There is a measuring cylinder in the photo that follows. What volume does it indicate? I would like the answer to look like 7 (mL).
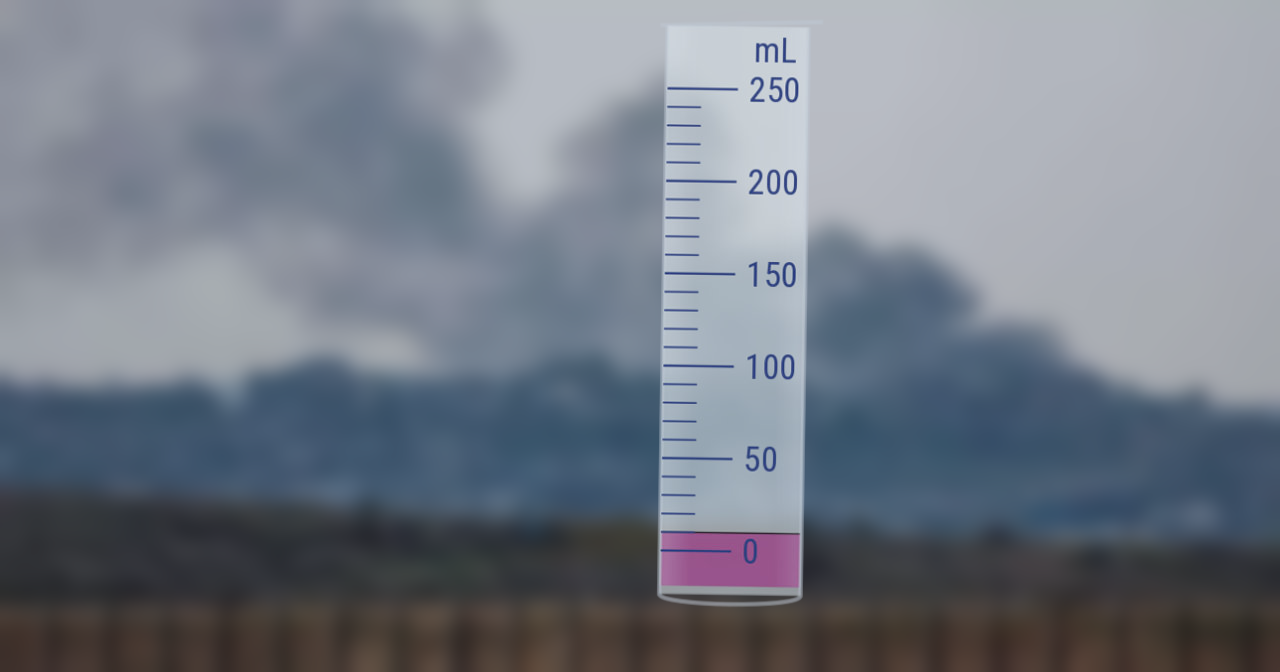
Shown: 10 (mL)
